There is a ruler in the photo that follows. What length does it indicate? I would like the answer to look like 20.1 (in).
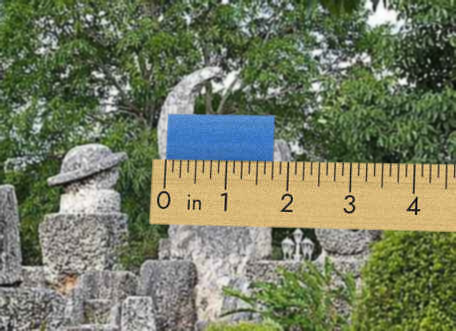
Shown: 1.75 (in)
